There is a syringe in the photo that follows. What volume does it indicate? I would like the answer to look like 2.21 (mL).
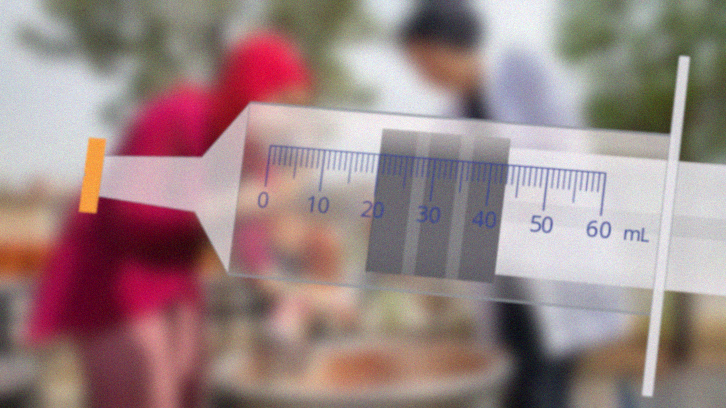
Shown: 20 (mL)
